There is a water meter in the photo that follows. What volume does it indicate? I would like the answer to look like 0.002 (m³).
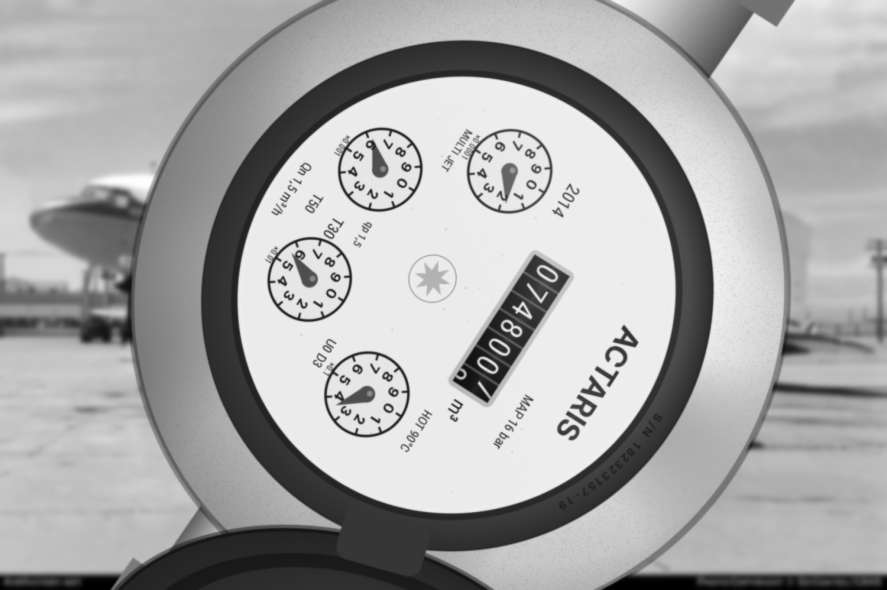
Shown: 748007.3561 (m³)
